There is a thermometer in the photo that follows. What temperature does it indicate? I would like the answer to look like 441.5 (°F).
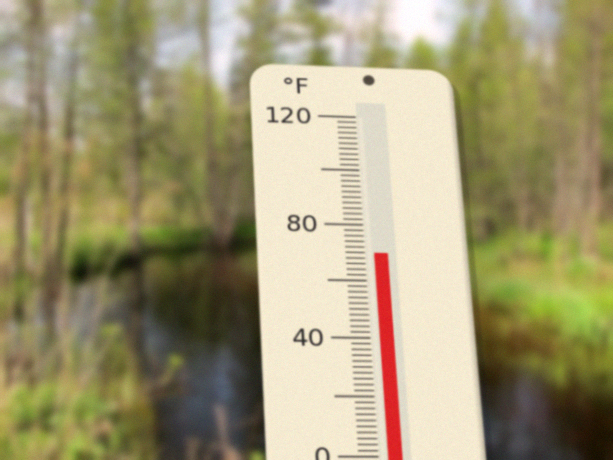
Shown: 70 (°F)
